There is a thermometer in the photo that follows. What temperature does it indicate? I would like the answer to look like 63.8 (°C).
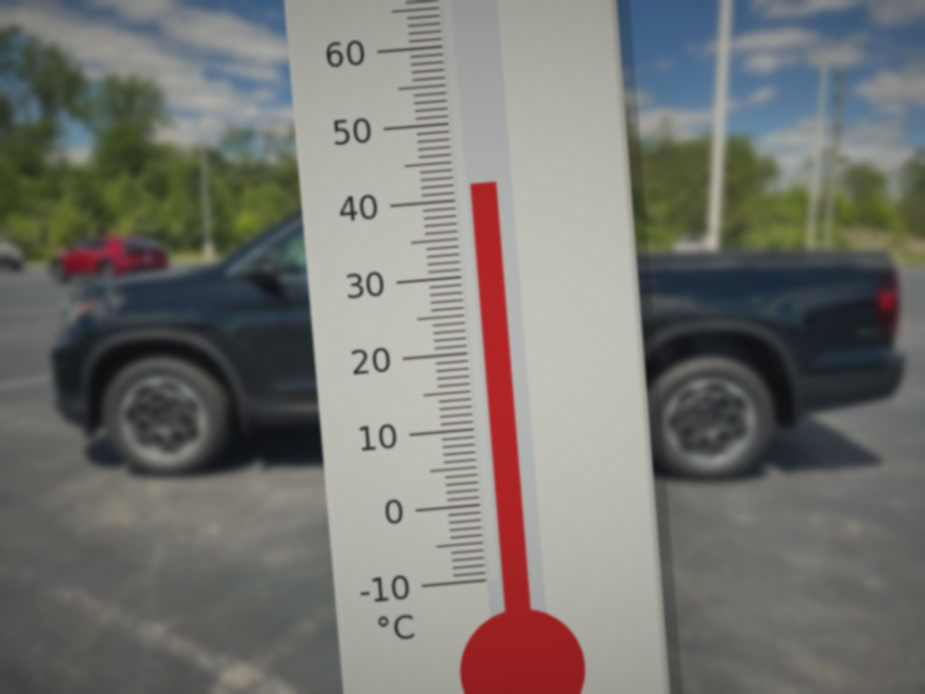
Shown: 42 (°C)
